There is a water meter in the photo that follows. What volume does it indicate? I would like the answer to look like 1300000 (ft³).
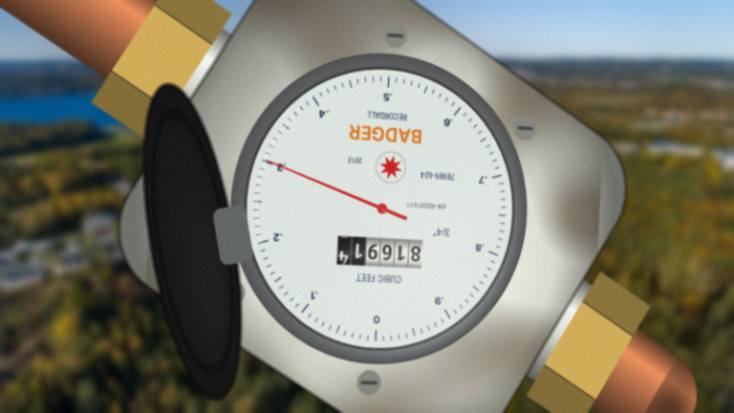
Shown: 816914.30 (ft³)
